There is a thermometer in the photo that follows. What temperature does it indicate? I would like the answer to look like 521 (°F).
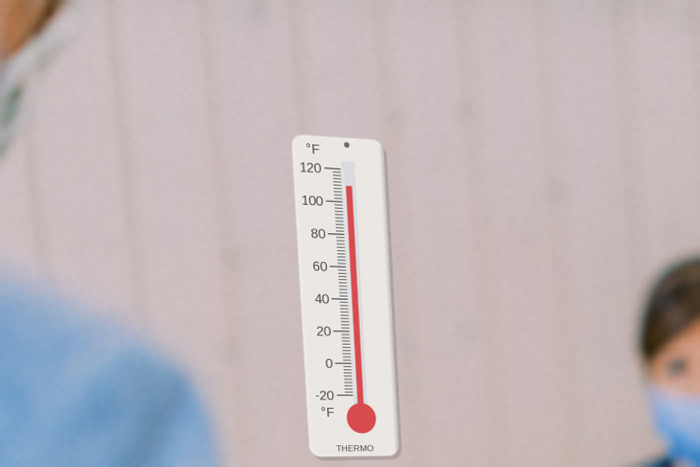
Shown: 110 (°F)
